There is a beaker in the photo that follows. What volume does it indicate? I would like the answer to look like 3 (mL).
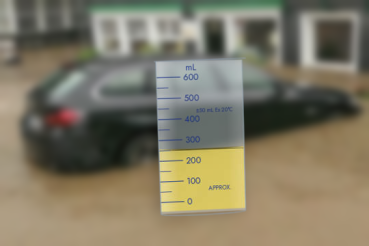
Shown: 250 (mL)
